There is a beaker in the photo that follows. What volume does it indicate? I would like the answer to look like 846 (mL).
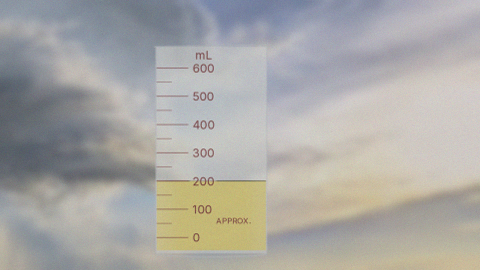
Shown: 200 (mL)
